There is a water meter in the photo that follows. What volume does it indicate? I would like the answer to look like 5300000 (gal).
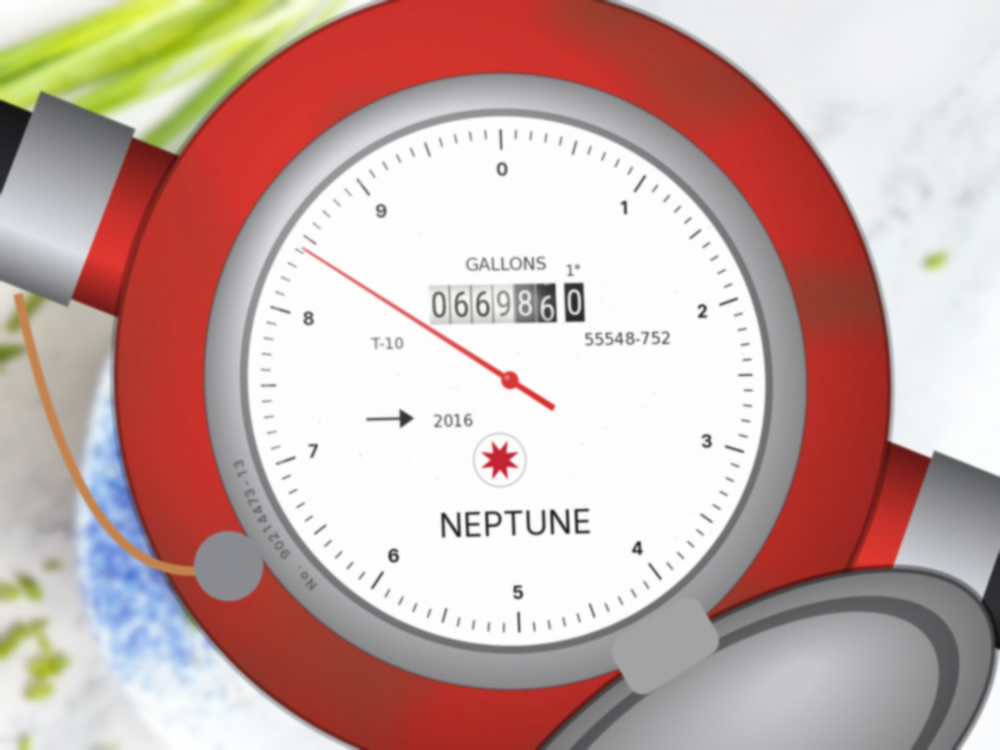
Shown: 669858.4 (gal)
